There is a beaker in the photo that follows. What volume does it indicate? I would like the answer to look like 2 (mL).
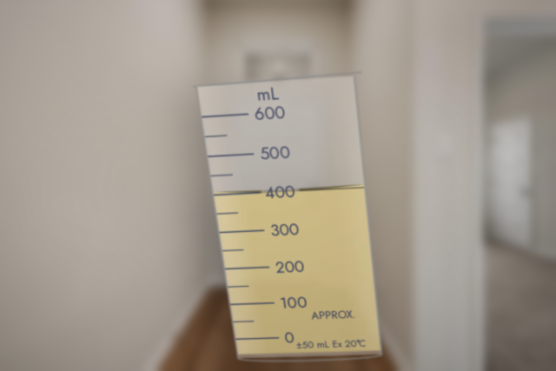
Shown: 400 (mL)
